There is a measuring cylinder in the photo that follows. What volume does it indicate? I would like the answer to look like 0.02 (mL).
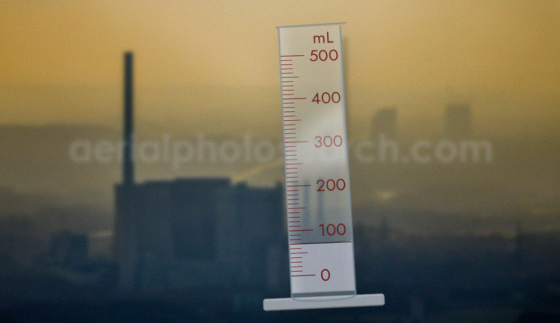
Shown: 70 (mL)
